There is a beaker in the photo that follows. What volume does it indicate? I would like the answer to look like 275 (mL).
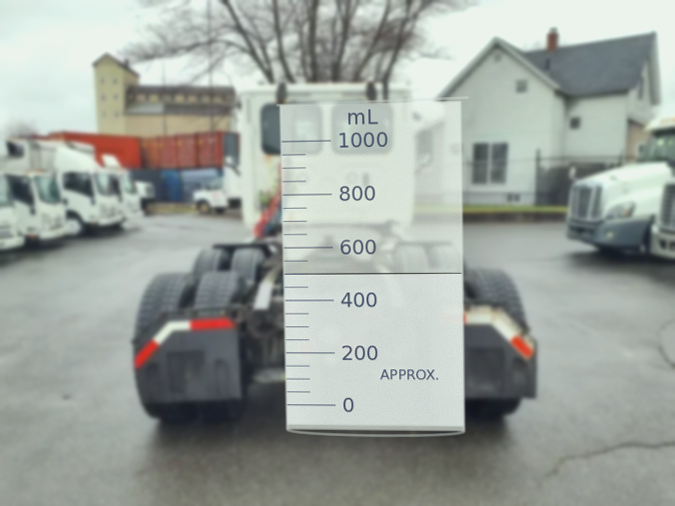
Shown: 500 (mL)
